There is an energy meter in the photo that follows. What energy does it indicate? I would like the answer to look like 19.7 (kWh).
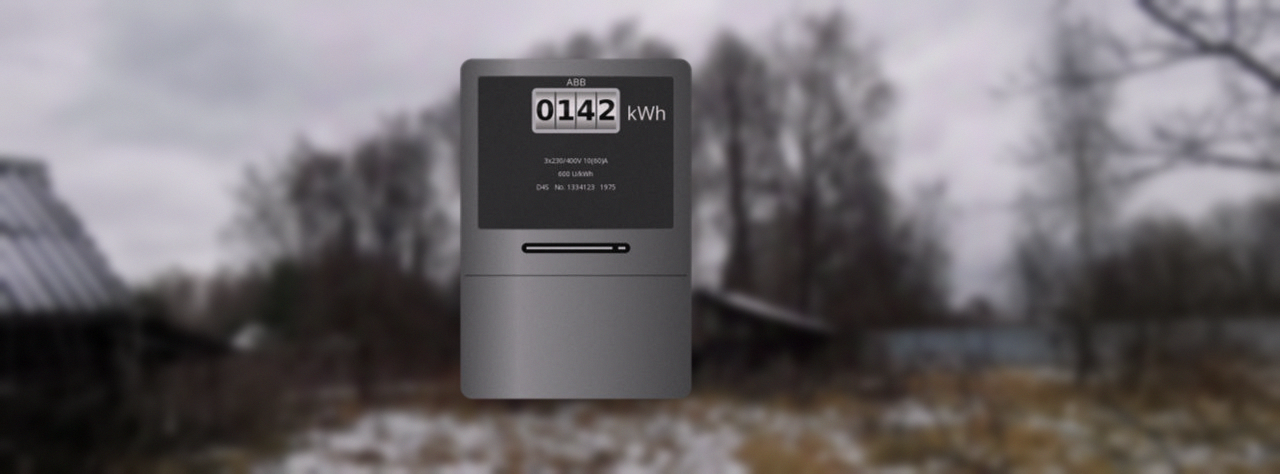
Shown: 142 (kWh)
